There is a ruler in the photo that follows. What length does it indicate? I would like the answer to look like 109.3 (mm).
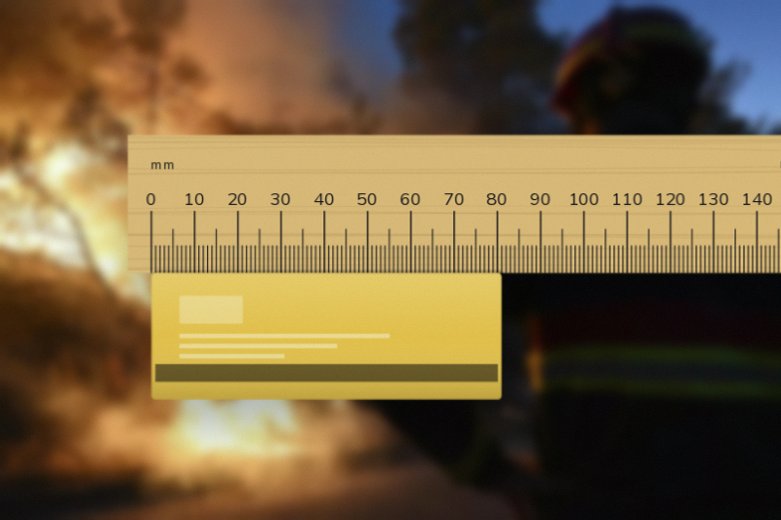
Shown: 81 (mm)
